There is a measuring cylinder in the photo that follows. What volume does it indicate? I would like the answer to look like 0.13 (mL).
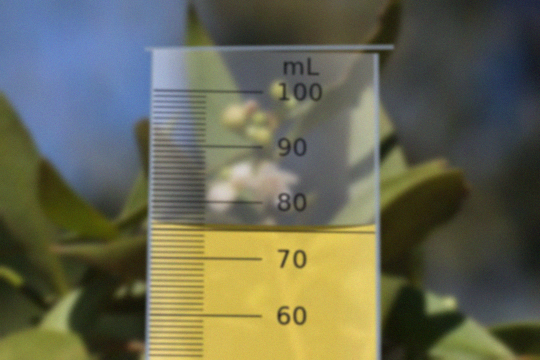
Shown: 75 (mL)
